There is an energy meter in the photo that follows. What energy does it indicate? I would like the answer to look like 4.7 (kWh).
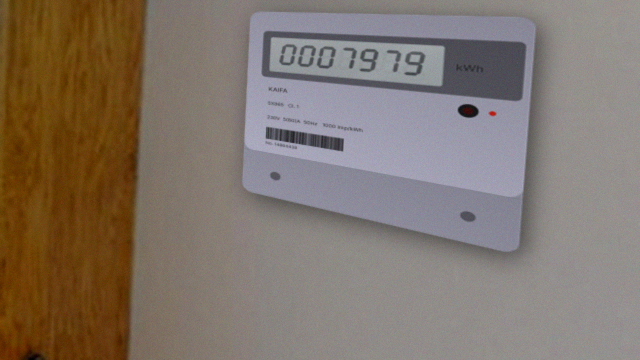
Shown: 7979 (kWh)
